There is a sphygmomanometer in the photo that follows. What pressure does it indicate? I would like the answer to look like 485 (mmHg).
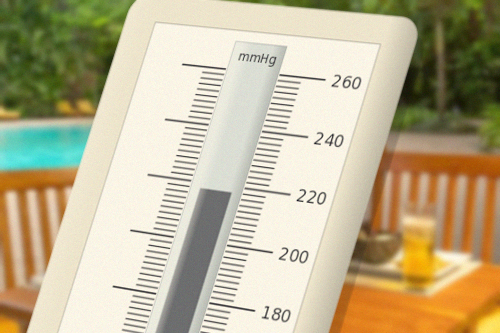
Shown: 218 (mmHg)
